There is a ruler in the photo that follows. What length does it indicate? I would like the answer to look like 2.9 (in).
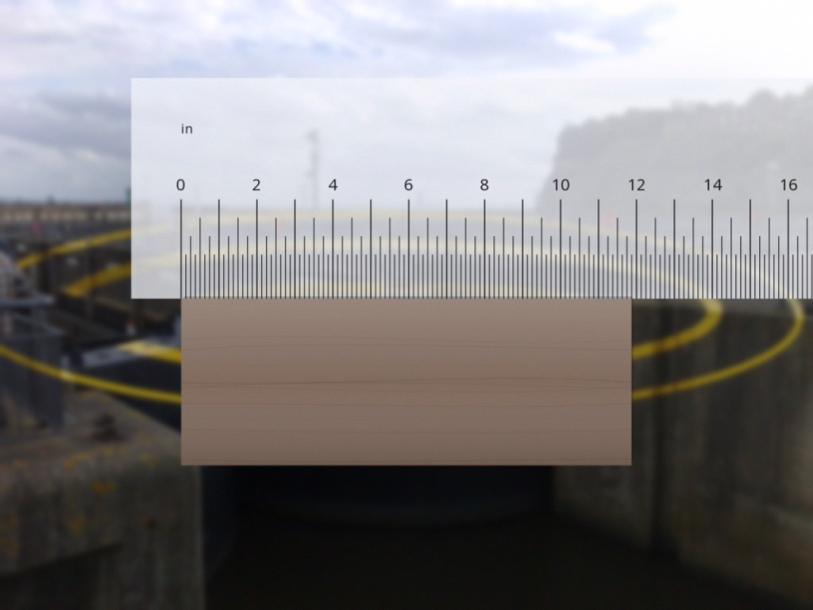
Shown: 11.875 (in)
